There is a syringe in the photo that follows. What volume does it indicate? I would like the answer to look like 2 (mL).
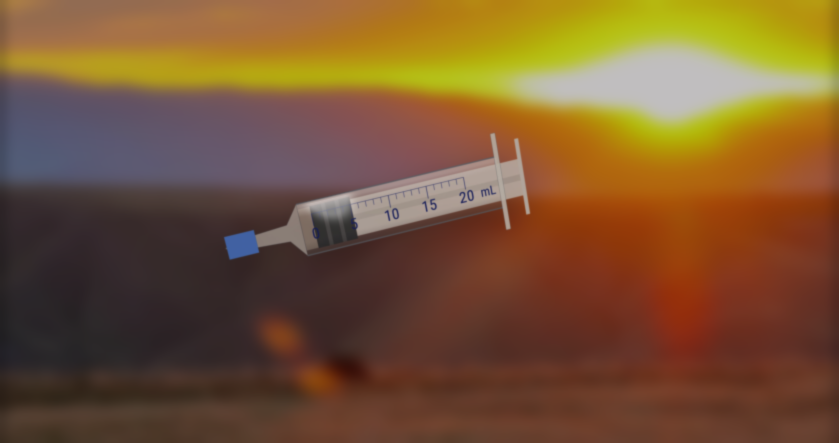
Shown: 0 (mL)
